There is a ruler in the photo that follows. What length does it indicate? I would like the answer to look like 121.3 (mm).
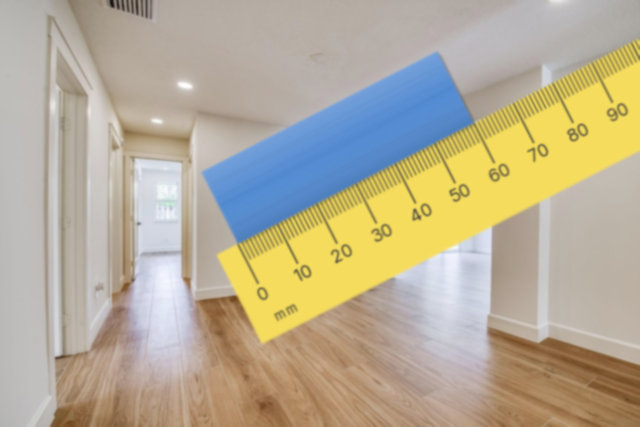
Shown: 60 (mm)
